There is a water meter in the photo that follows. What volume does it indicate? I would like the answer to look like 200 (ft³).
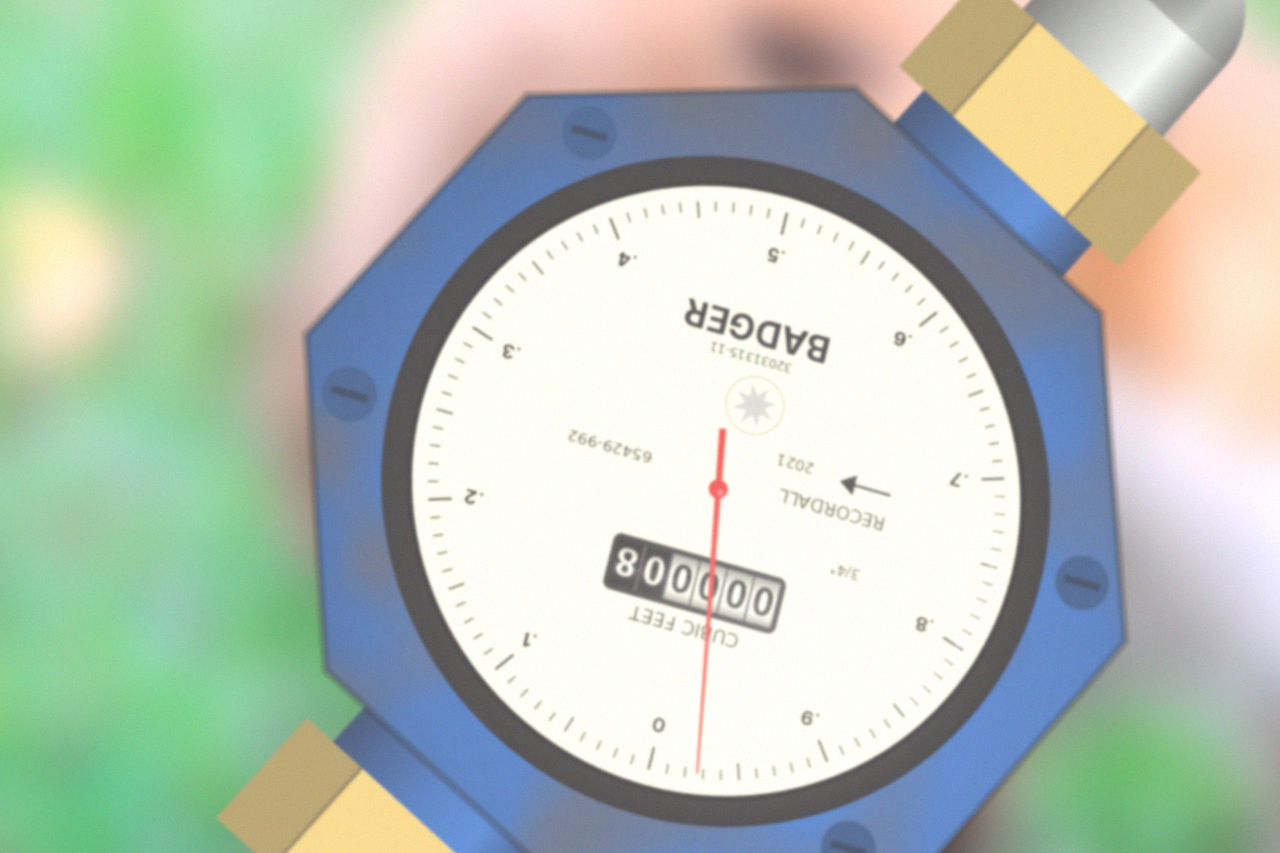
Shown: 7.97 (ft³)
